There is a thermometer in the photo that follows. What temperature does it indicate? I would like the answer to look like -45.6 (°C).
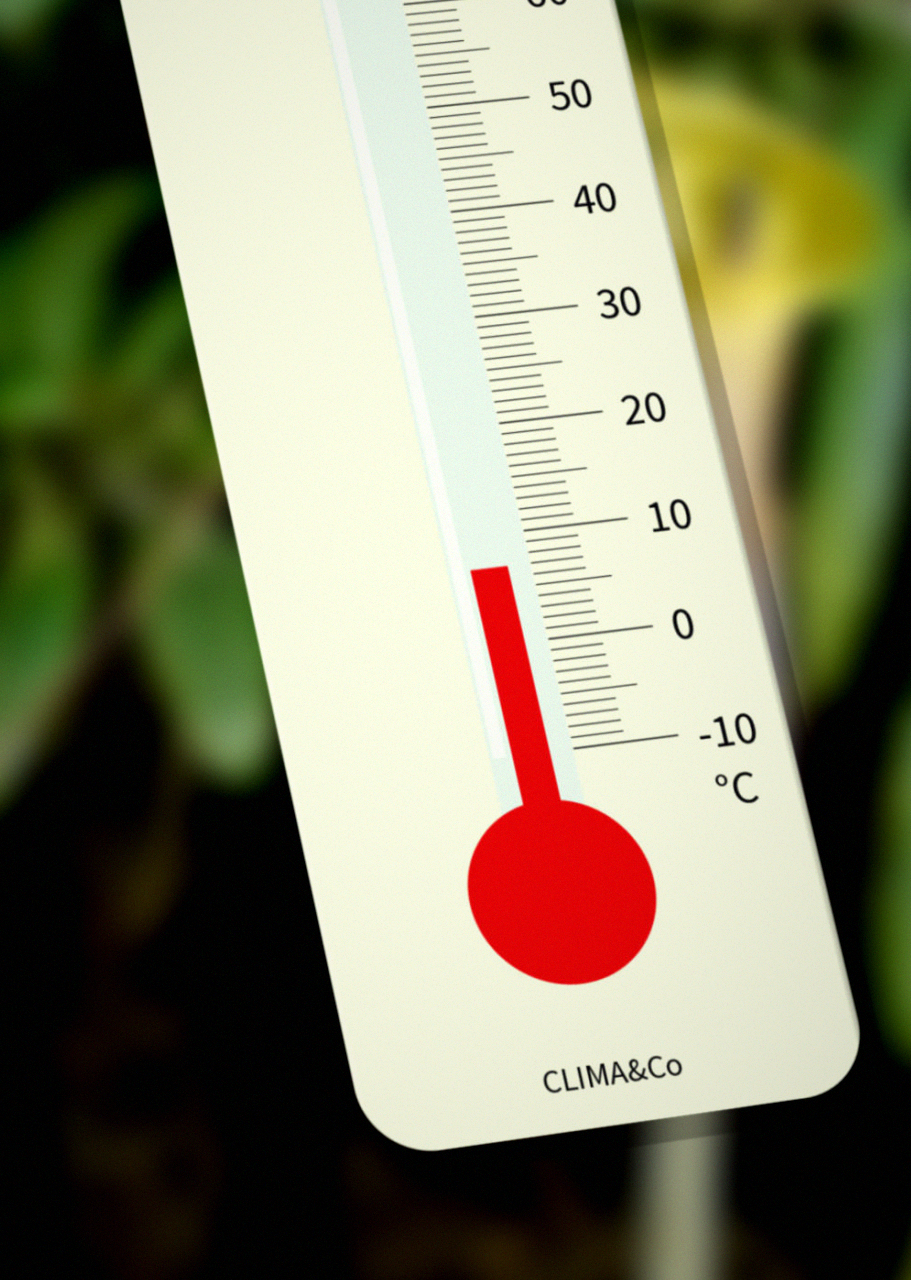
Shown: 7 (°C)
